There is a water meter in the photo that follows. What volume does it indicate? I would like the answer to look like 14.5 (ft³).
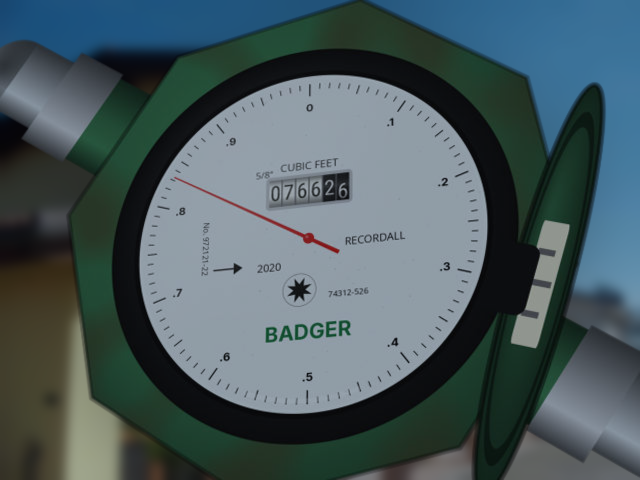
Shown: 76625.83 (ft³)
